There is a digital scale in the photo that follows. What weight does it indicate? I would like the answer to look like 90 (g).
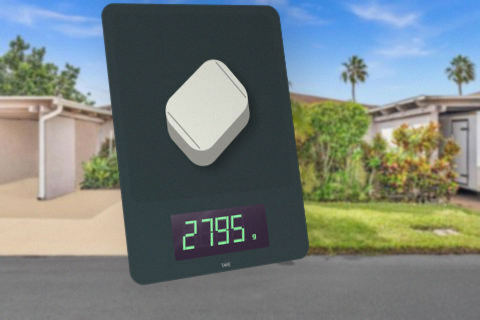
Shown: 2795 (g)
